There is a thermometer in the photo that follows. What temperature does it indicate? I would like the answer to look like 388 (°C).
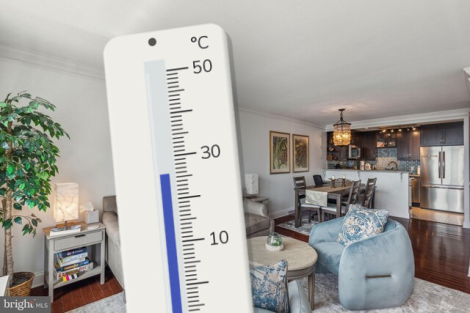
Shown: 26 (°C)
